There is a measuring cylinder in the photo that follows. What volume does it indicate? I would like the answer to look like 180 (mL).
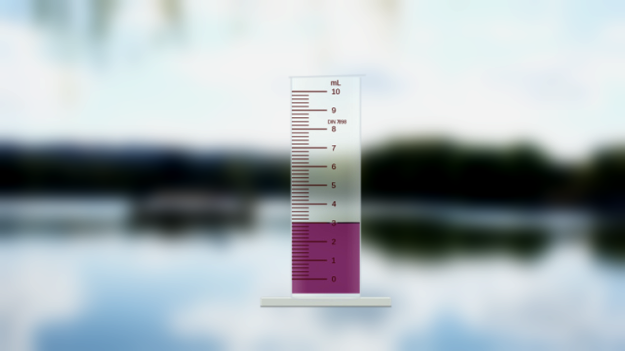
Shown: 3 (mL)
